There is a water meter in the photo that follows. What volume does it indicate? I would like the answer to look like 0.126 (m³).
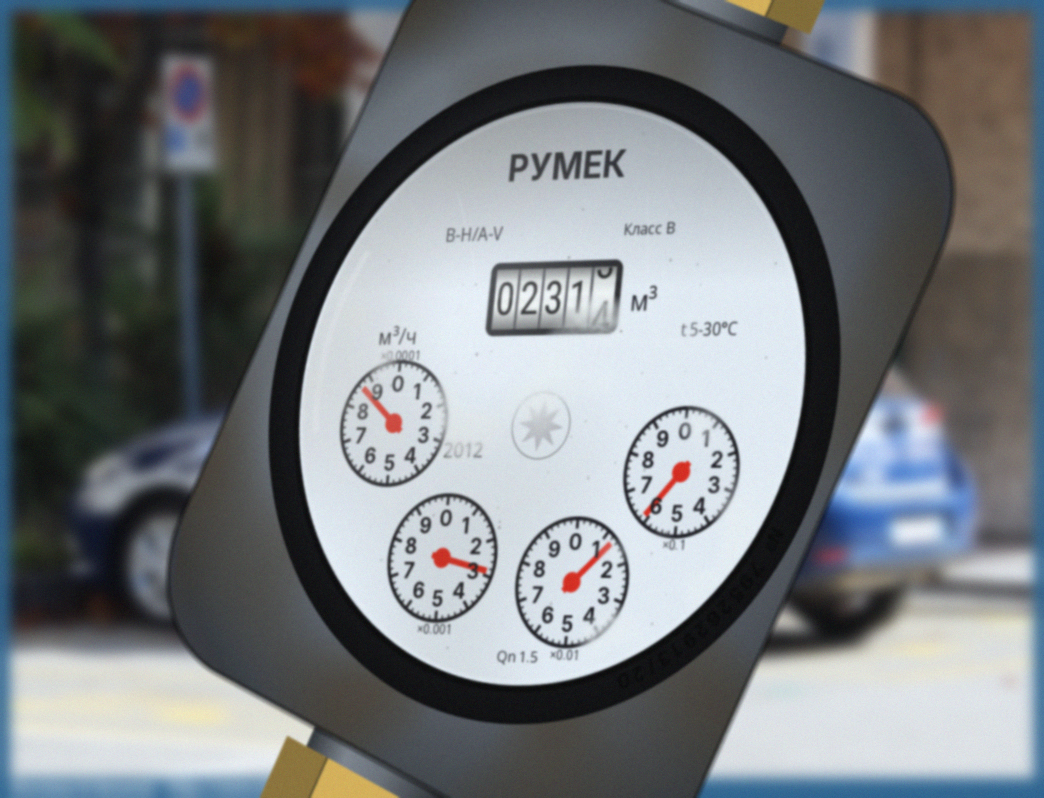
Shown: 2313.6128 (m³)
